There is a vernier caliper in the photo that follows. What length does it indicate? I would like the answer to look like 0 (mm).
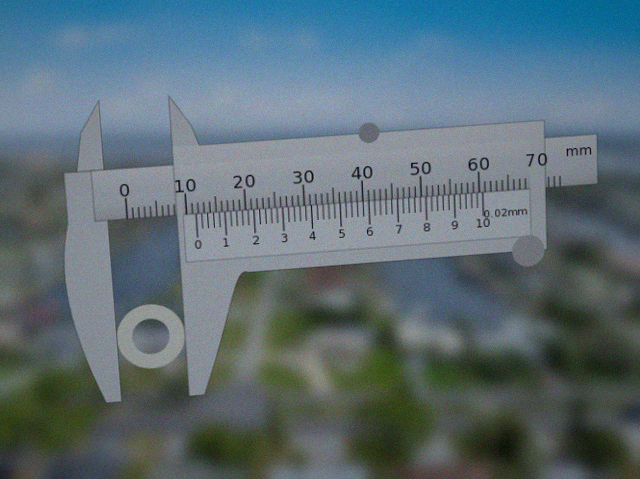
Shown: 11.6 (mm)
